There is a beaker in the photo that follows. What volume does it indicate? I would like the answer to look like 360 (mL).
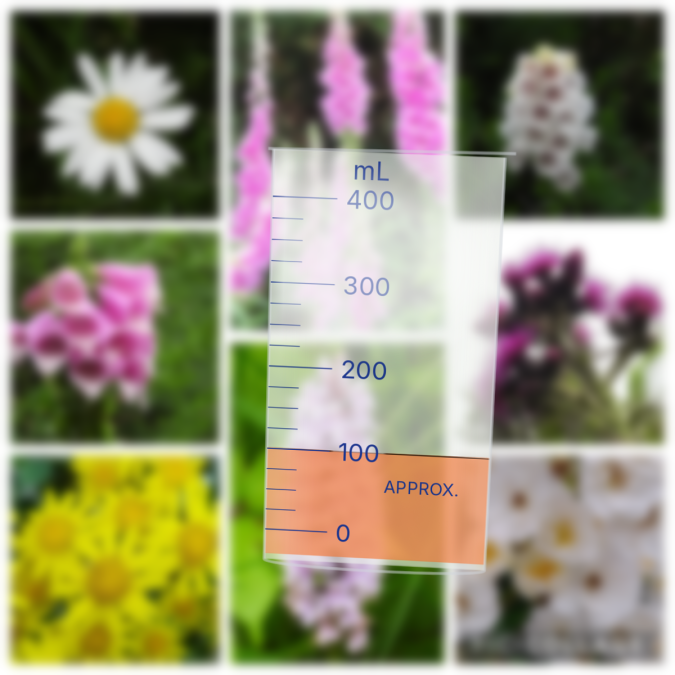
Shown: 100 (mL)
